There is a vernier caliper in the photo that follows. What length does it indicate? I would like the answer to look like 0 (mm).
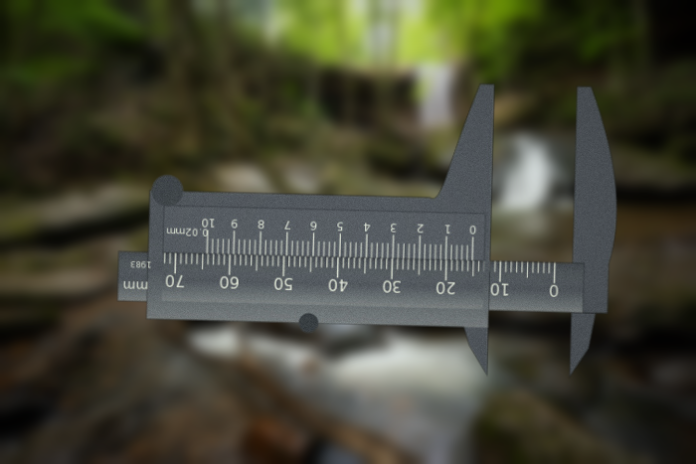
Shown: 15.2 (mm)
